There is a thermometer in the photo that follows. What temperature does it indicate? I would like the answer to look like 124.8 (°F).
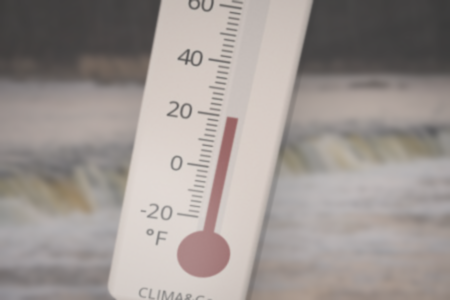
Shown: 20 (°F)
